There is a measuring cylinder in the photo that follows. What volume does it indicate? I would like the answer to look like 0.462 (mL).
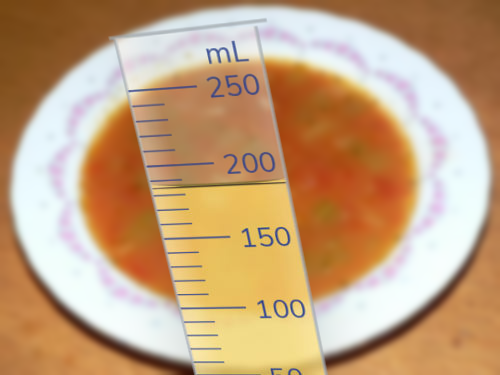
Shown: 185 (mL)
